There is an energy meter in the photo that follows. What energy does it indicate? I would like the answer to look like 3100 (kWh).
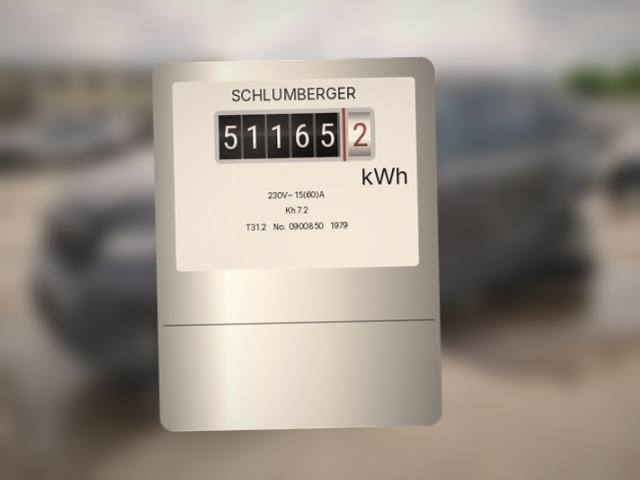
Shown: 51165.2 (kWh)
